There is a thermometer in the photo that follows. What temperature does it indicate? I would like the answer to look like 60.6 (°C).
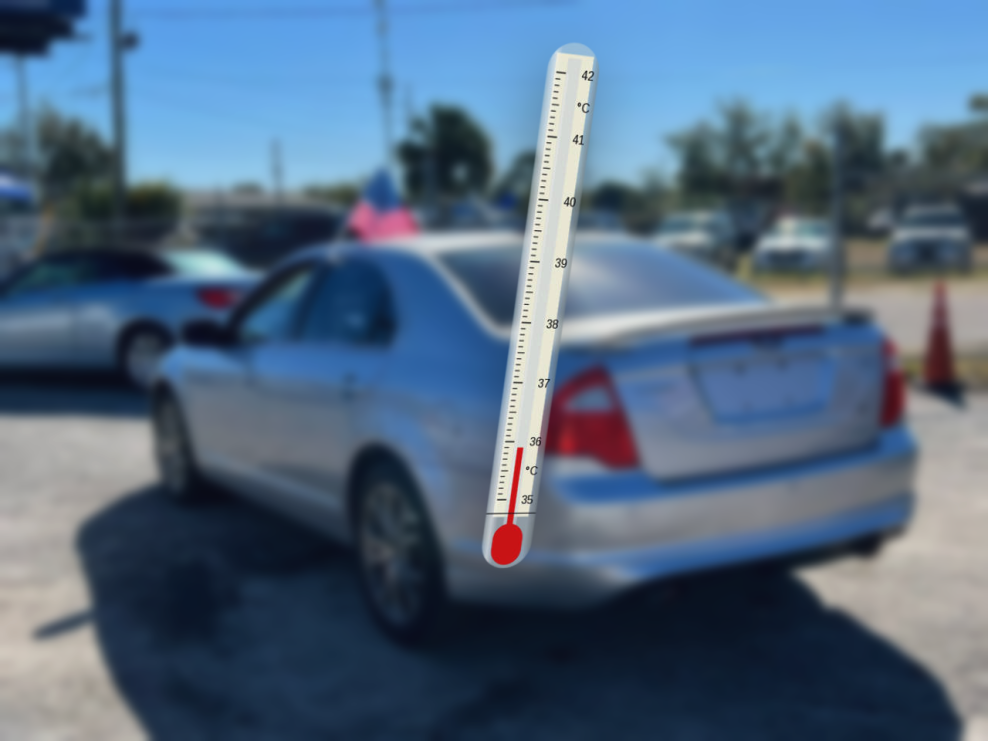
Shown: 35.9 (°C)
